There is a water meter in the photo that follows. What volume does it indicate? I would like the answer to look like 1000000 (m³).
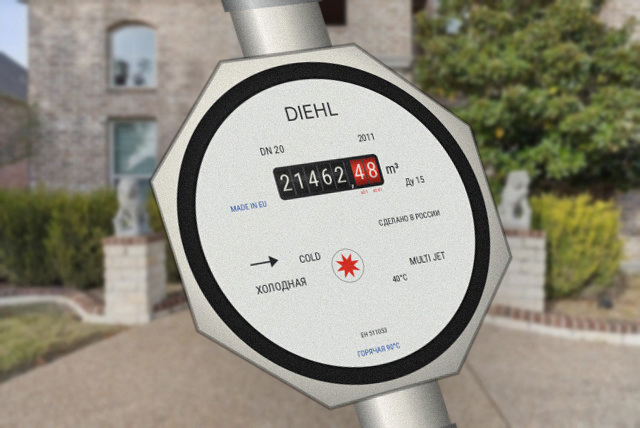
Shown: 21462.48 (m³)
